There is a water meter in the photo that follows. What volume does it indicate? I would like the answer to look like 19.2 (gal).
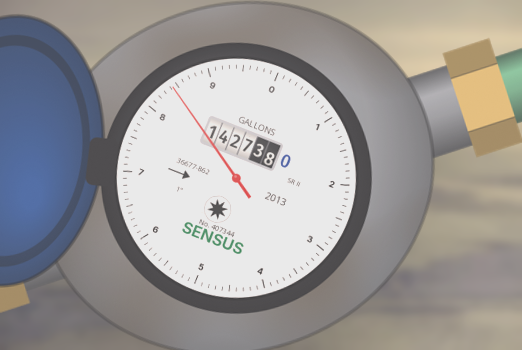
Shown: 1427378.4 (gal)
